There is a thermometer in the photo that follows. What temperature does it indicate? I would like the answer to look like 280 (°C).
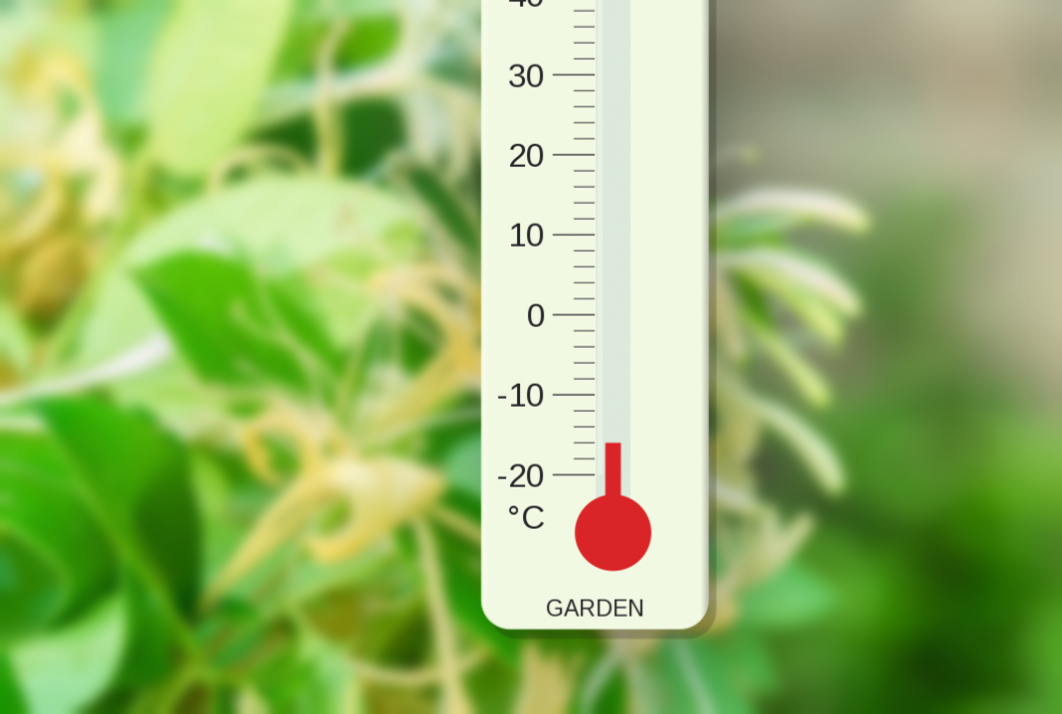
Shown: -16 (°C)
